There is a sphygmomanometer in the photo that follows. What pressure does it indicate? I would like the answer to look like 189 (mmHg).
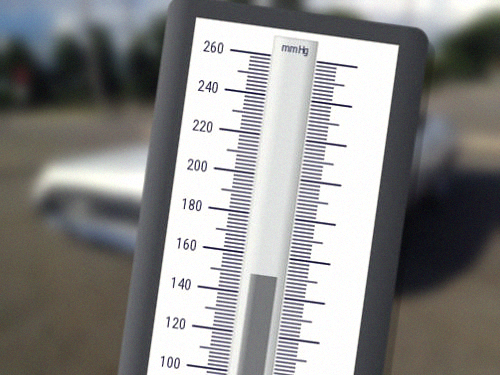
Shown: 150 (mmHg)
